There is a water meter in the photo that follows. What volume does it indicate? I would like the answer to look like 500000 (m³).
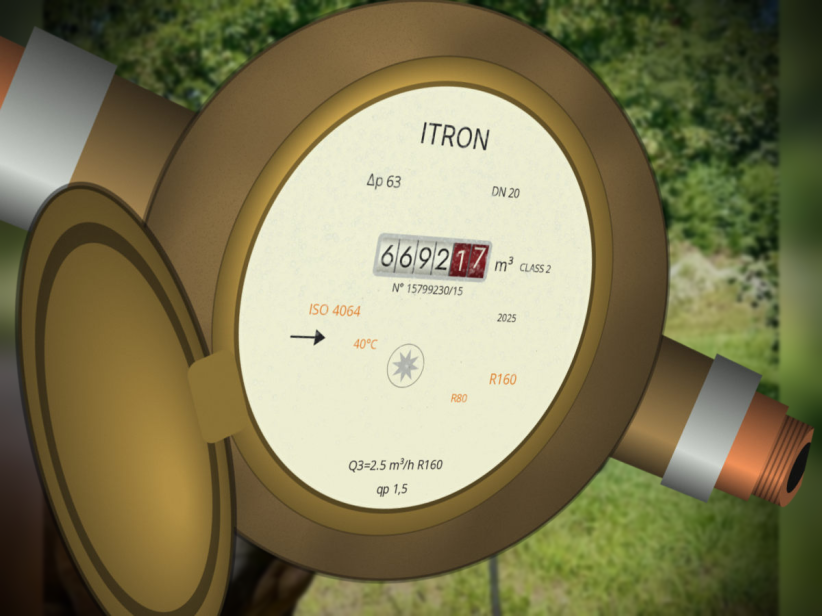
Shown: 6692.17 (m³)
